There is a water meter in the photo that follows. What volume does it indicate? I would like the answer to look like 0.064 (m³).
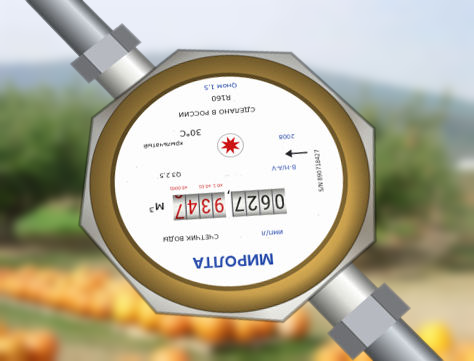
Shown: 627.9347 (m³)
